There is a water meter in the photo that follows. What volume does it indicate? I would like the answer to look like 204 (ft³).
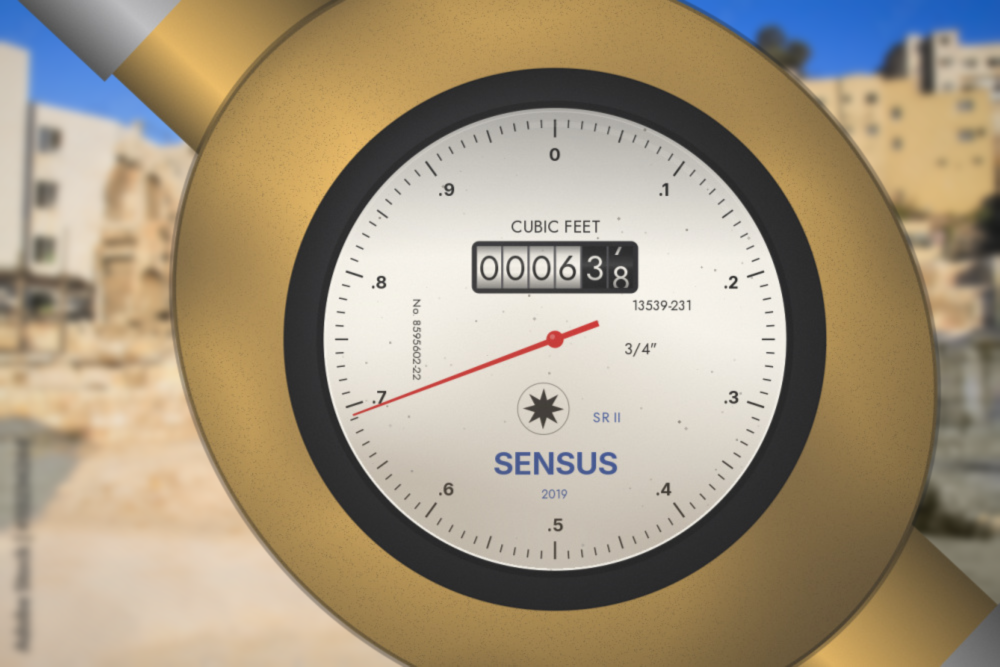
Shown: 637.69 (ft³)
